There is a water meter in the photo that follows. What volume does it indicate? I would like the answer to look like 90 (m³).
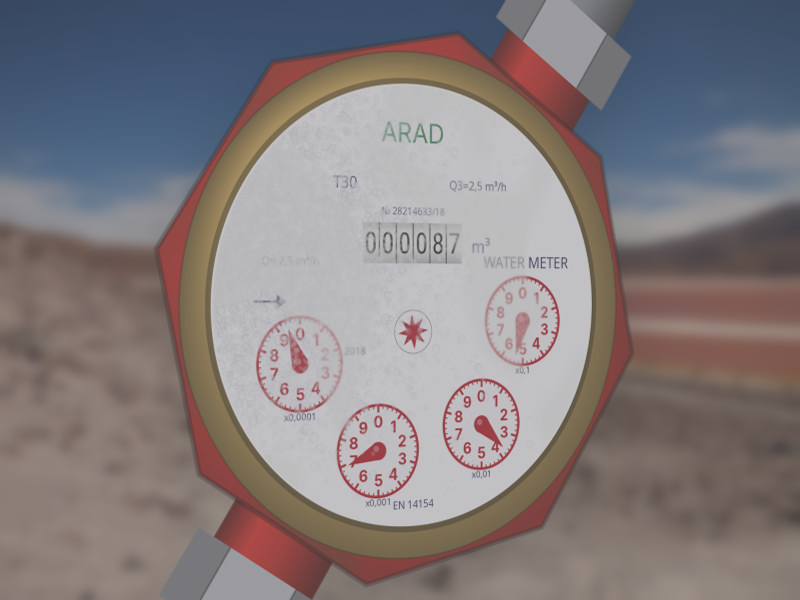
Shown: 87.5369 (m³)
